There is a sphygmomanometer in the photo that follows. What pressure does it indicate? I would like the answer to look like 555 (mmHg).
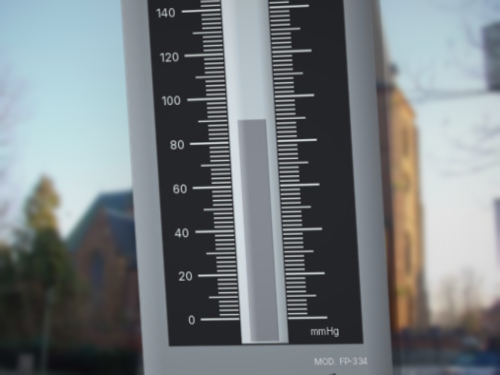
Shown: 90 (mmHg)
